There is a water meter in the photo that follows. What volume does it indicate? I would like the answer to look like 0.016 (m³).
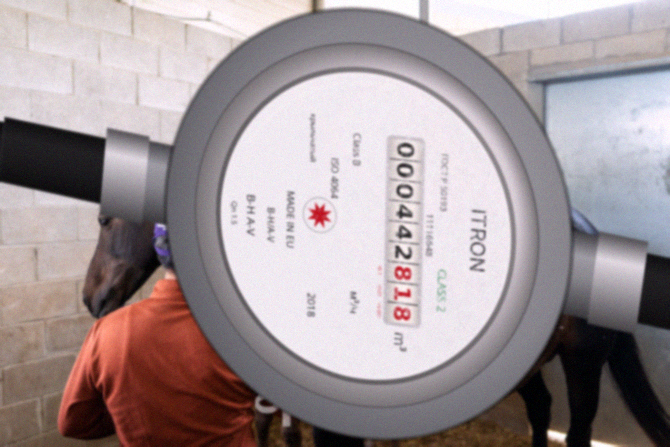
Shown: 442.818 (m³)
